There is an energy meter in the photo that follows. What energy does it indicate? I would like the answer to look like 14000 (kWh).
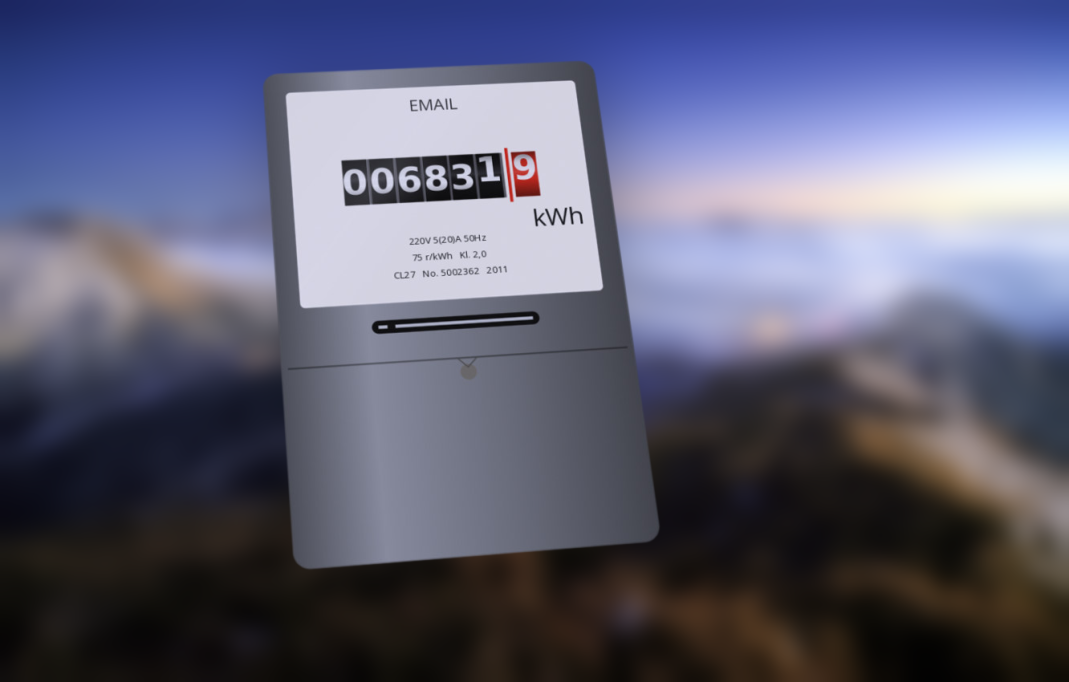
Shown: 6831.9 (kWh)
